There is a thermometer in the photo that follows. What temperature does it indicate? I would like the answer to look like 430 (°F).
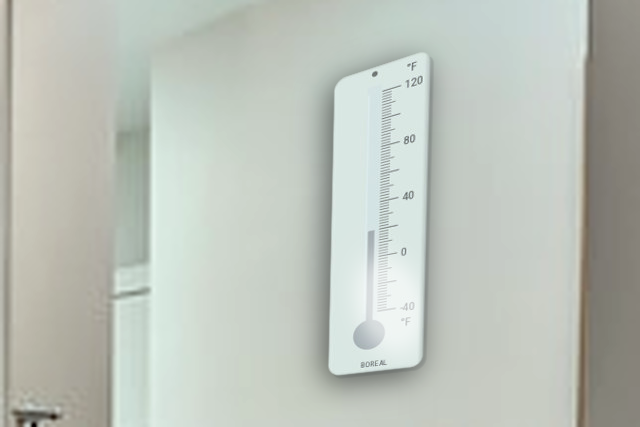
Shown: 20 (°F)
